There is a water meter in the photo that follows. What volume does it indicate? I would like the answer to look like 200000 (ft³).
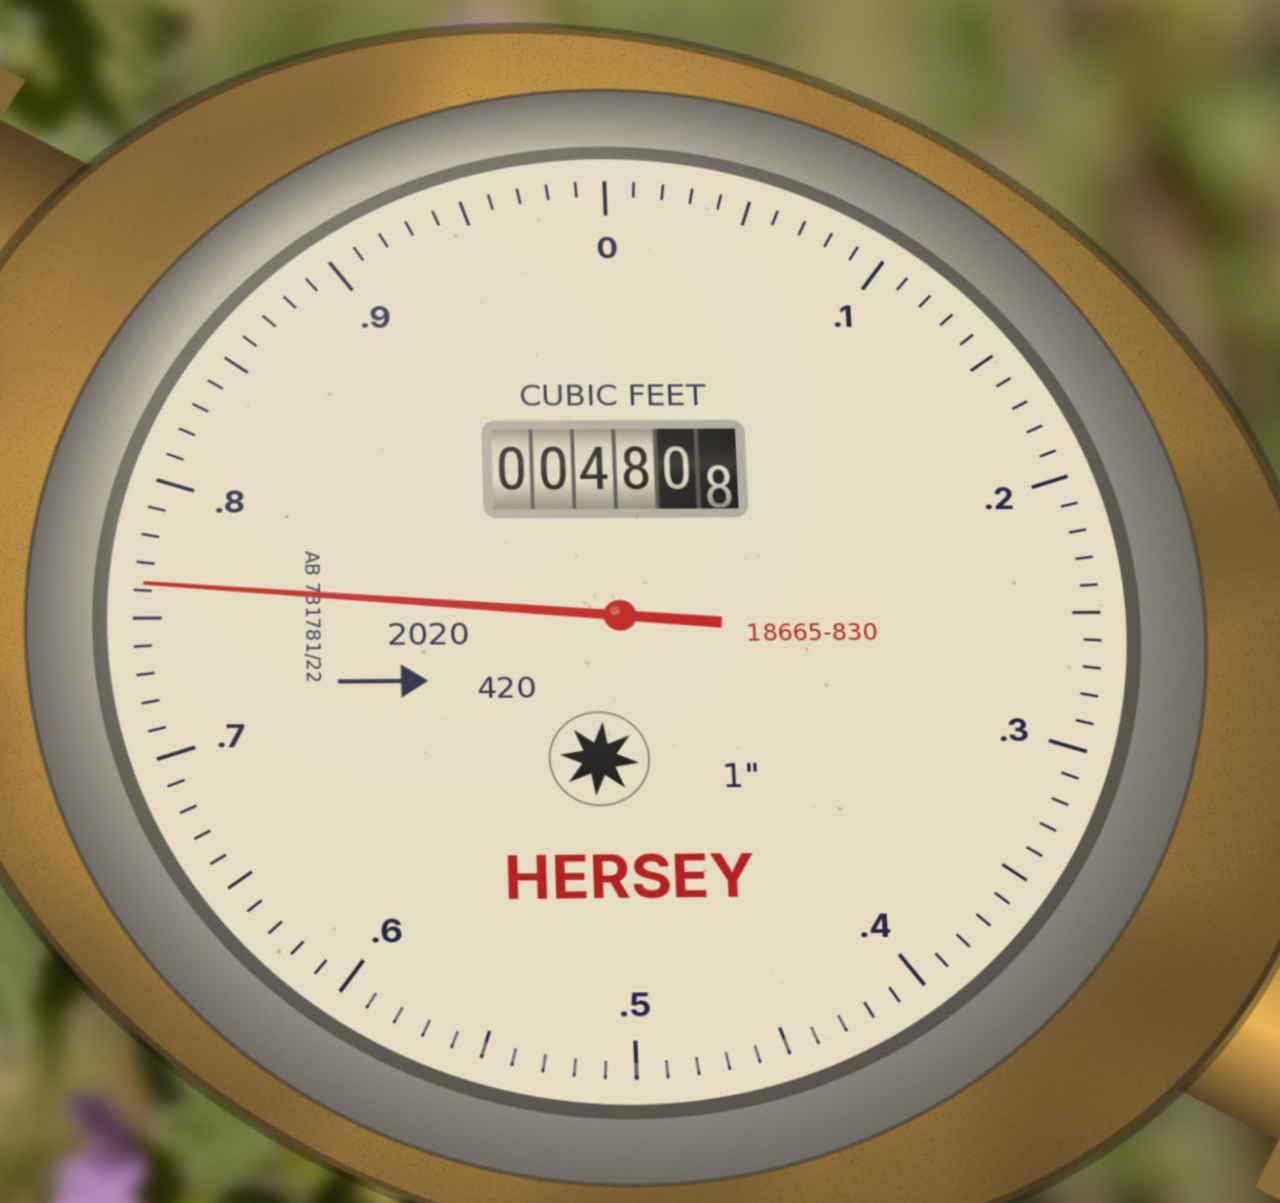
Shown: 4807.76 (ft³)
